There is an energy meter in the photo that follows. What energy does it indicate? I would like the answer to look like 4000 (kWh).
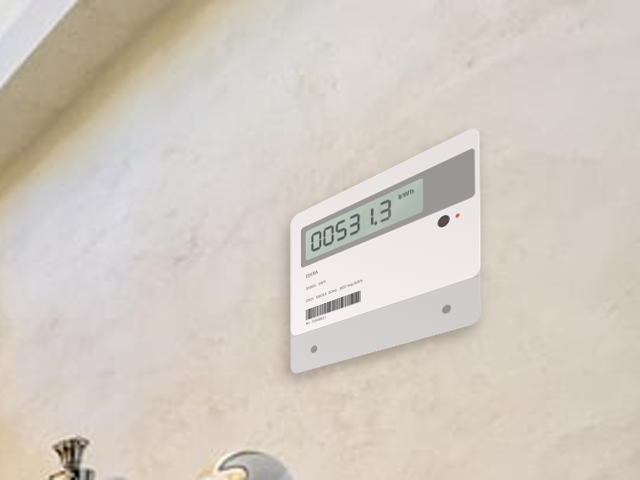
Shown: 531.3 (kWh)
